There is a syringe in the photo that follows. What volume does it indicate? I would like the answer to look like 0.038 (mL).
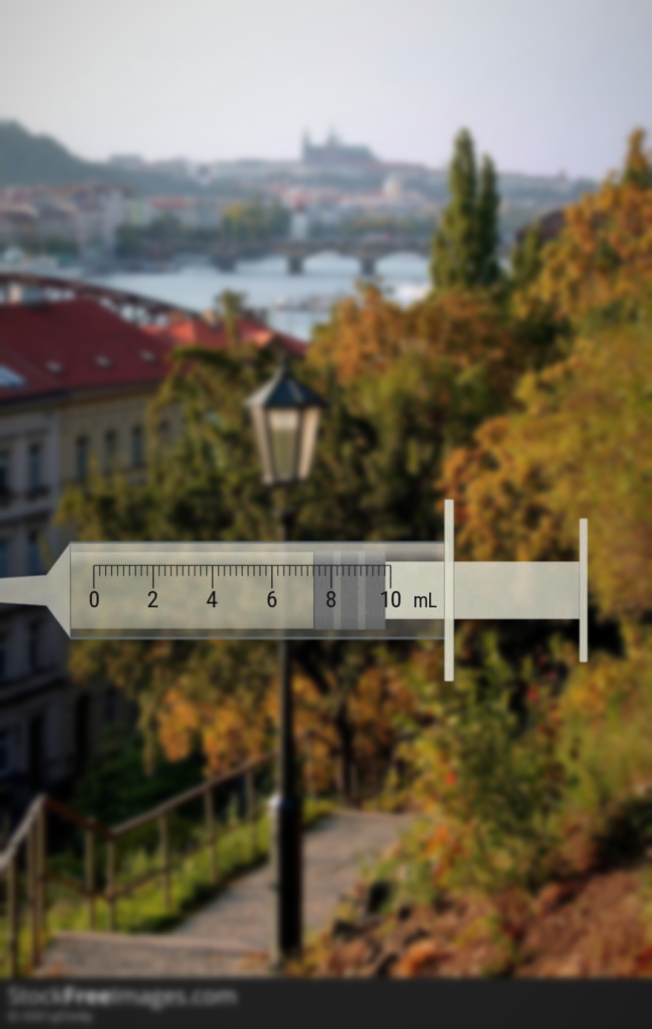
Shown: 7.4 (mL)
